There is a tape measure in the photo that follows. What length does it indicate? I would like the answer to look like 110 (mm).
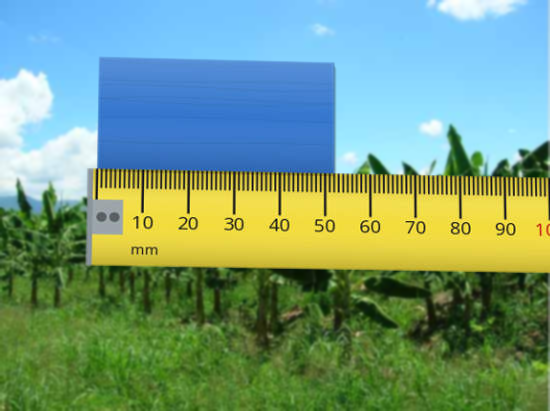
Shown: 52 (mm)
